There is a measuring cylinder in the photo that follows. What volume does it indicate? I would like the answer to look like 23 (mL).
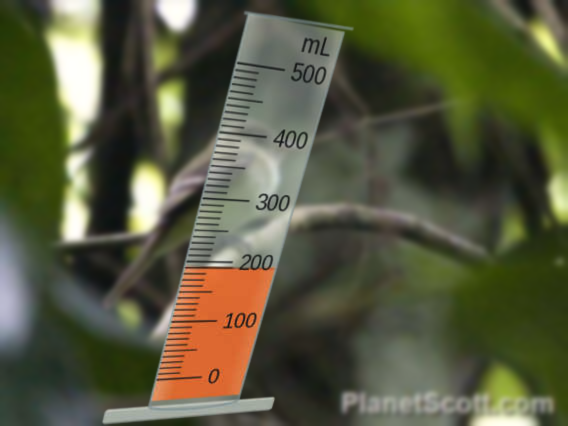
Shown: 190 (mL)
